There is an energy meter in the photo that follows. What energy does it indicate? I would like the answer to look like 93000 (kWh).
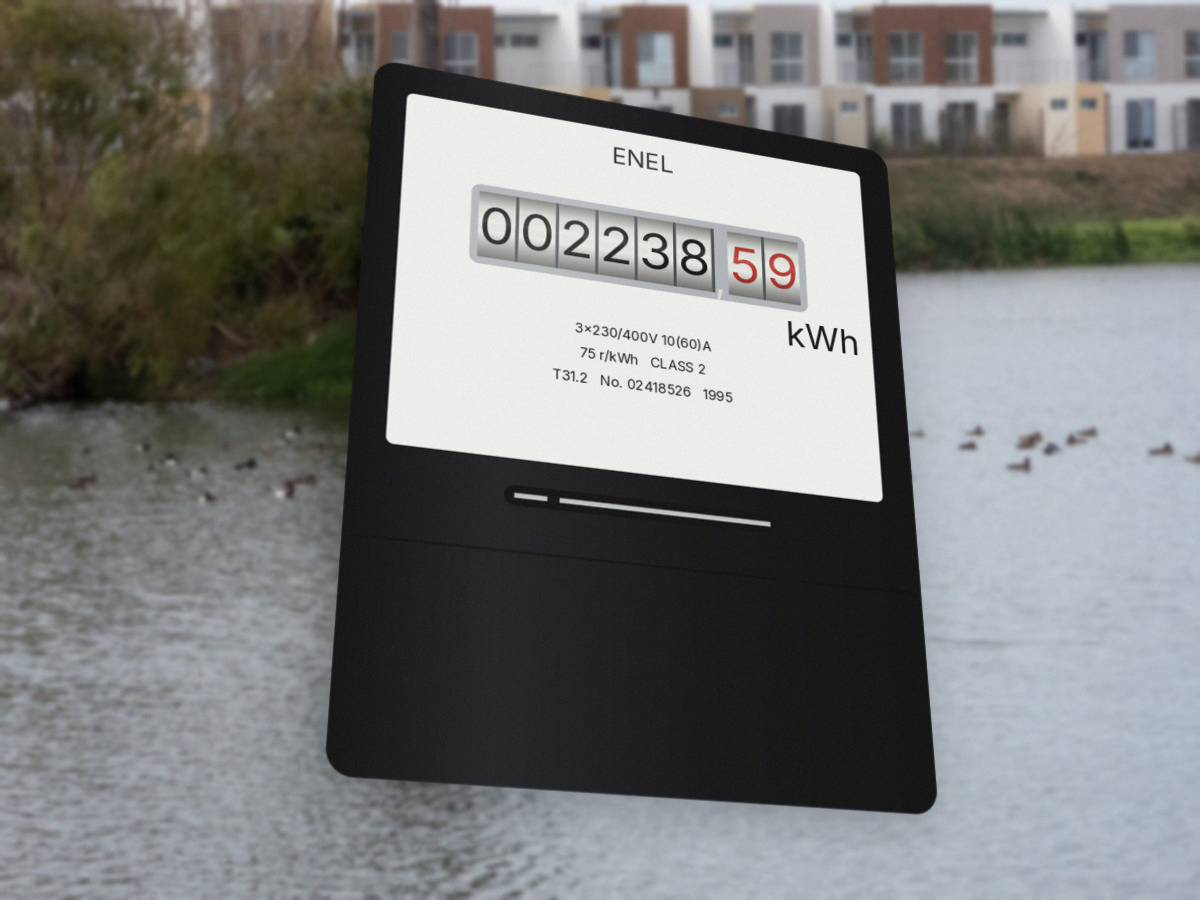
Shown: 2238.59 (kWh)
